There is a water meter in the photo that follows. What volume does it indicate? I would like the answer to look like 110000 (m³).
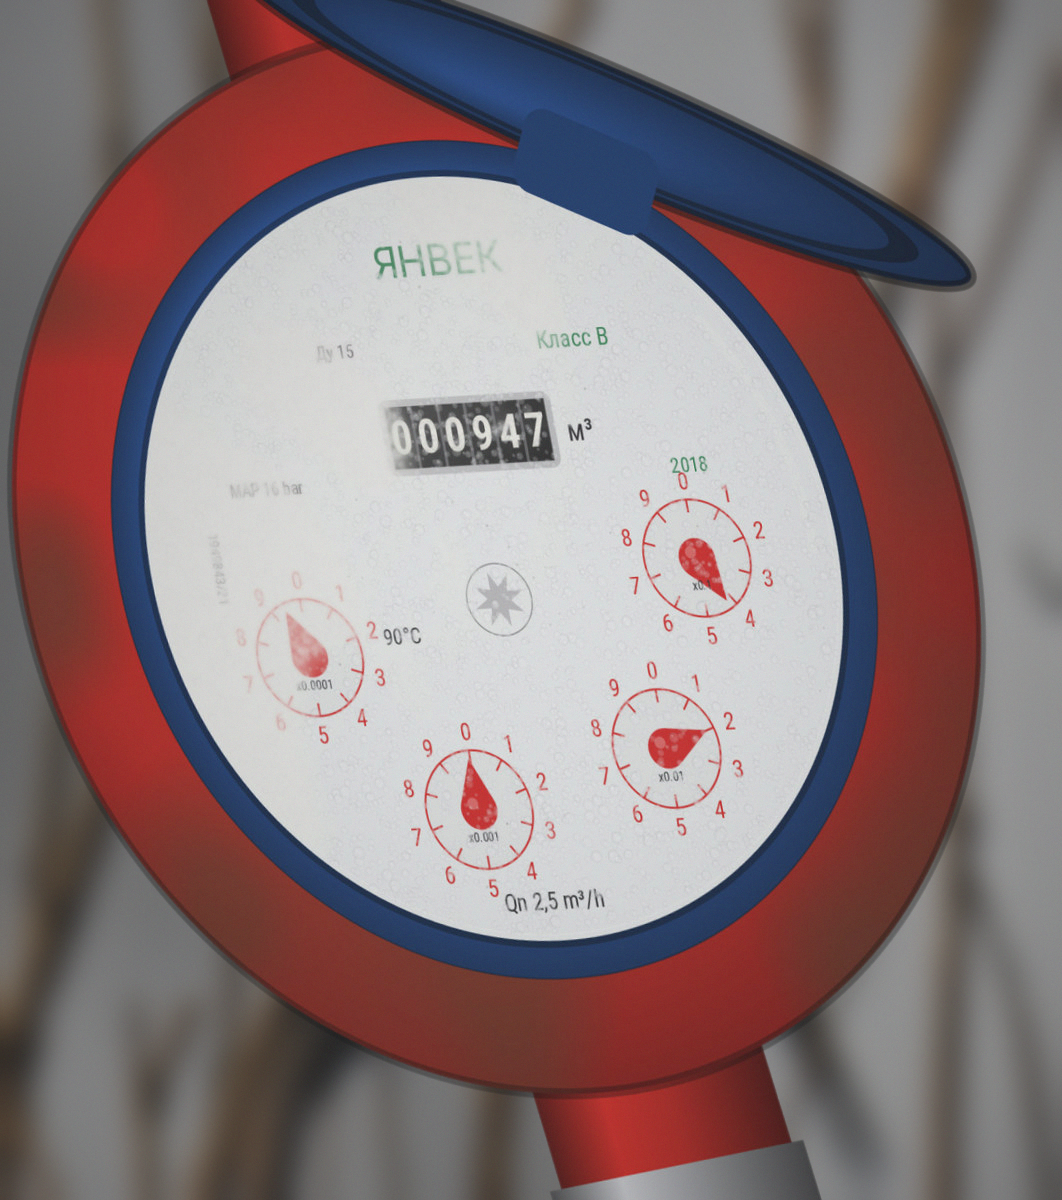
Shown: 947.4199 (m³)
